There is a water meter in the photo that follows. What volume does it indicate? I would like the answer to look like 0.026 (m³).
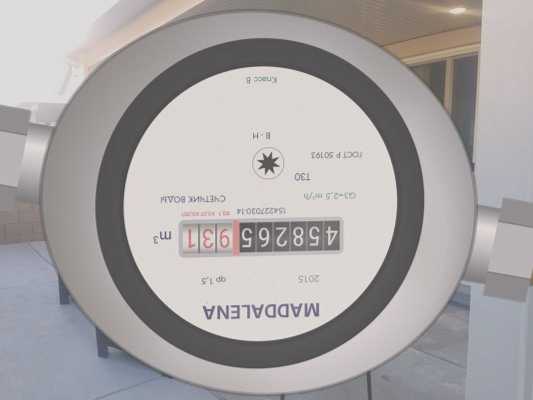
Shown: 458265.931 (m³)
